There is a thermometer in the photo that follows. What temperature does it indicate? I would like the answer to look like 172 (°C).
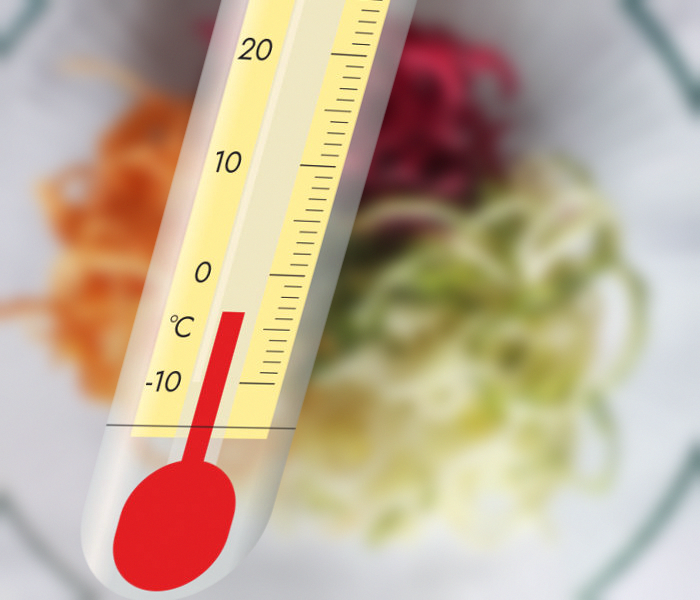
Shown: -3.5 (°C)
